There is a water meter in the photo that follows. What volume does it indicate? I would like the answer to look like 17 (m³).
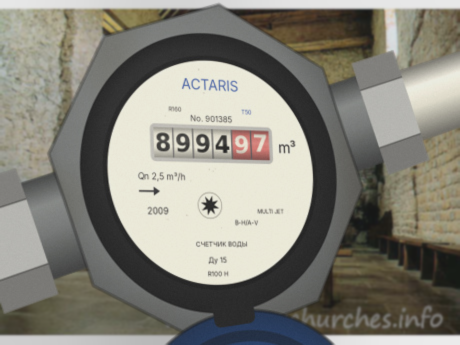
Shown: 8994.97 (m³)
